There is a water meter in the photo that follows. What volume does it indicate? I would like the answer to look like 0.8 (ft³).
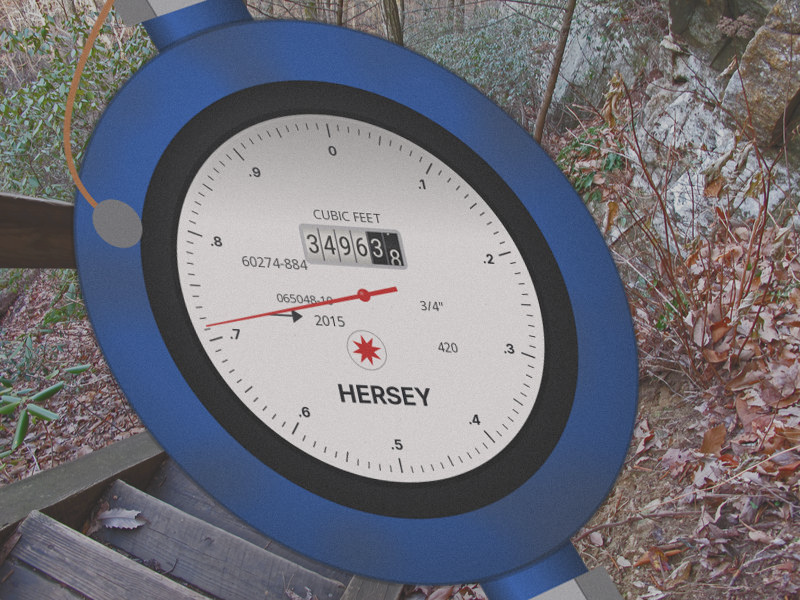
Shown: 349637.71 (ft³)
